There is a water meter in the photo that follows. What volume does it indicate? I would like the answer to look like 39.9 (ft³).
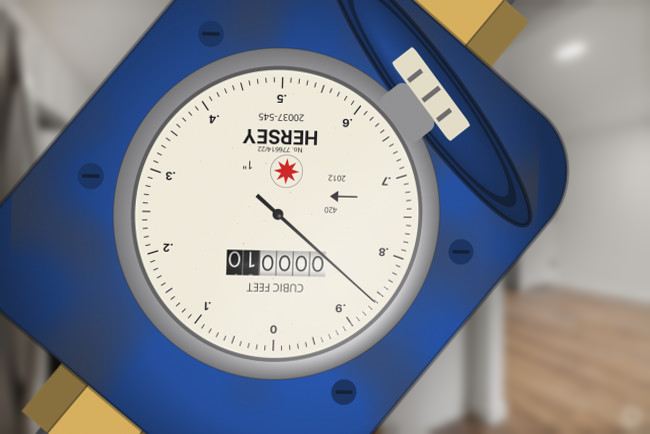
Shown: 9.86 (ft³)
